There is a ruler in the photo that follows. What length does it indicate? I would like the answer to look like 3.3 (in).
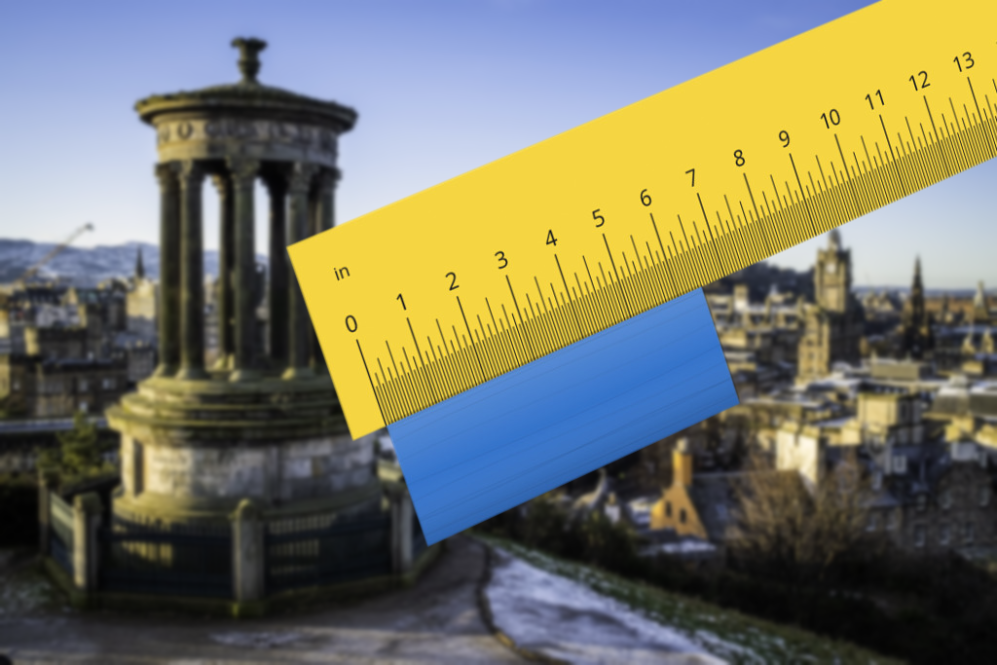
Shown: 6.5 (in)
